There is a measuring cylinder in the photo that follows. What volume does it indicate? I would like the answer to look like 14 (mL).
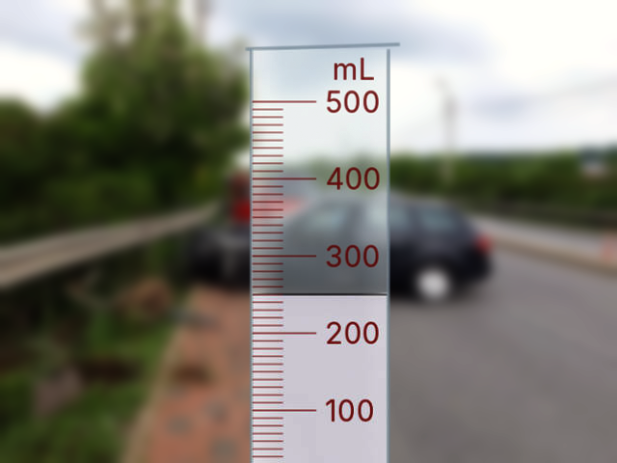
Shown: 250 (mL)
